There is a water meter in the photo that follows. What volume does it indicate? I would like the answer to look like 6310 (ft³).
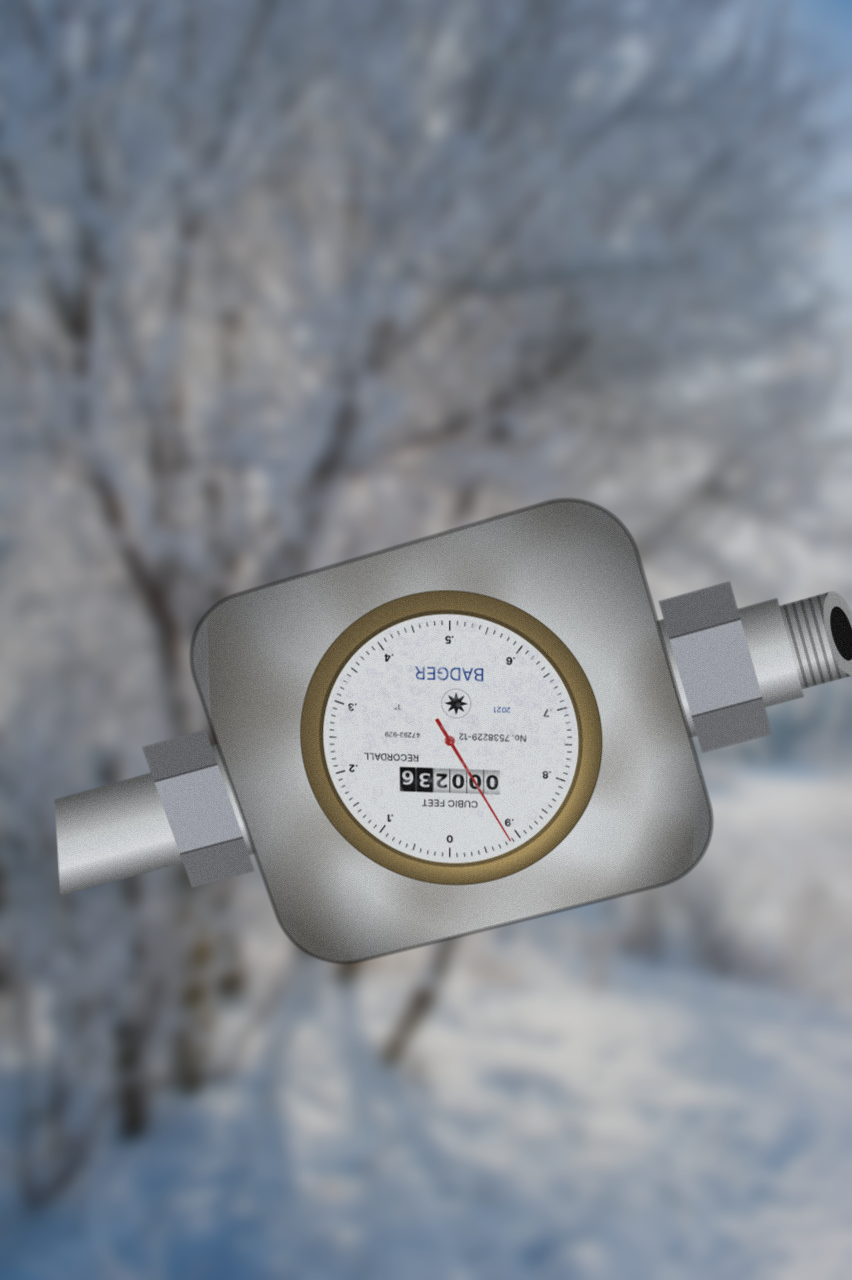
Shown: 235.91 (ft³)
